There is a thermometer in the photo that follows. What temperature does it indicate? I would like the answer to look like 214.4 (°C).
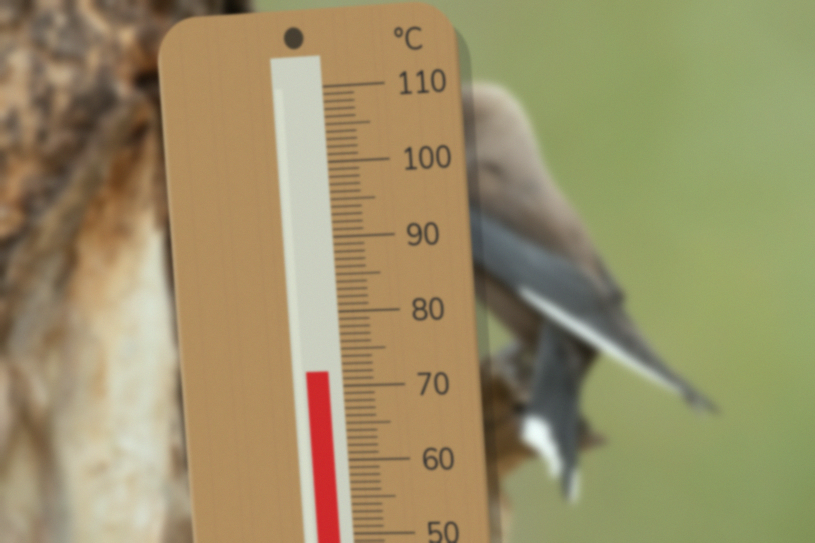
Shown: 72 (°C)
